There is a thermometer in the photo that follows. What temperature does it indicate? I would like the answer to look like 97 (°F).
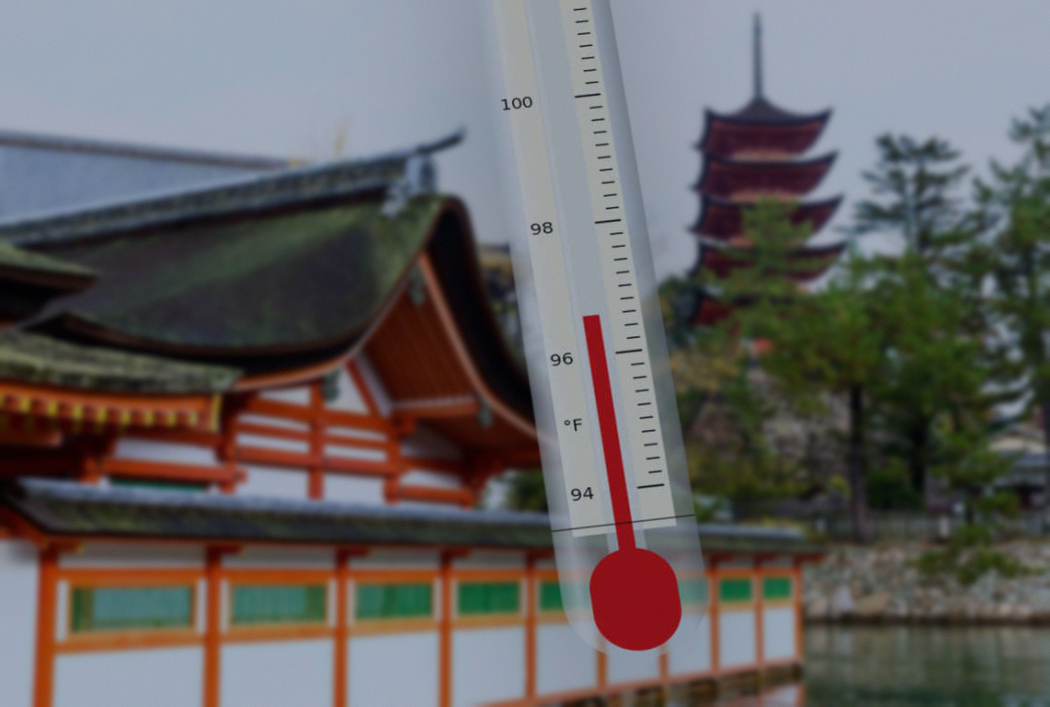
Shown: 96.6 (°F)
